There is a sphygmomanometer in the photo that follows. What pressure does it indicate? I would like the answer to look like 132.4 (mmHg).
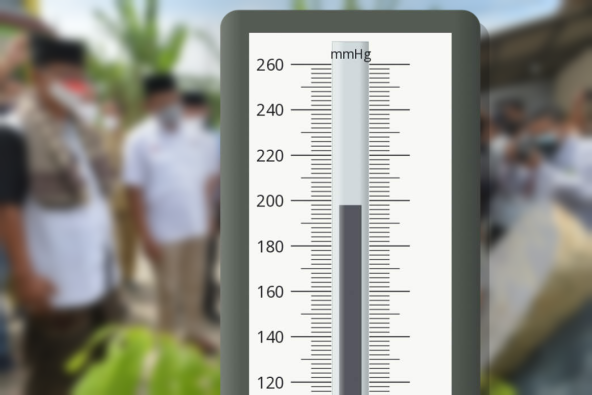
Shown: 198 (mmHg)
